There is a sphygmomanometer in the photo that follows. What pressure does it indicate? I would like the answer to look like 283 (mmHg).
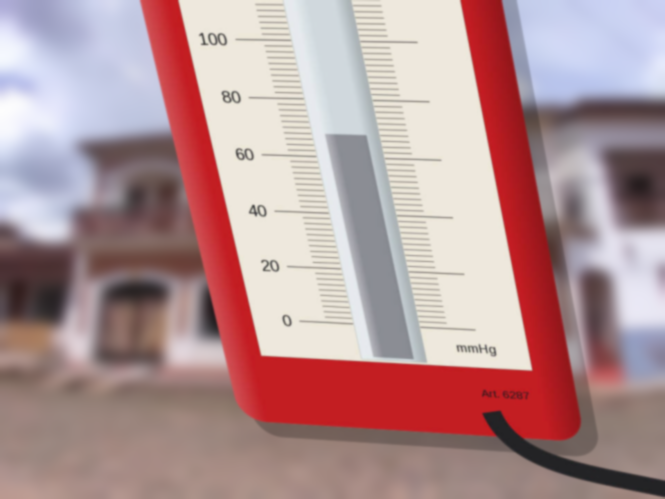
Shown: 68 (mmHg)
